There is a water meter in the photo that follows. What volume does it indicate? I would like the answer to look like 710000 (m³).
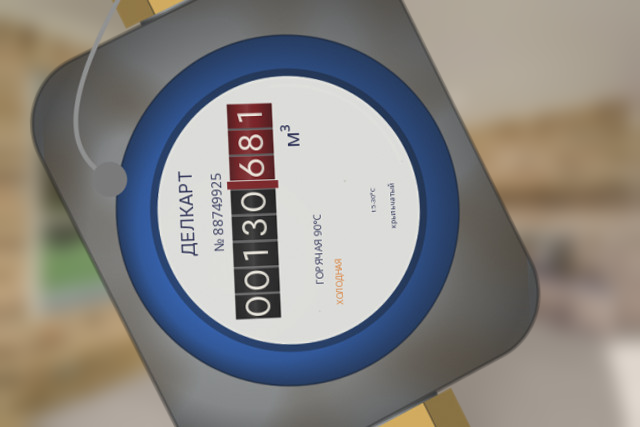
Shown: 130.681 (m³)
